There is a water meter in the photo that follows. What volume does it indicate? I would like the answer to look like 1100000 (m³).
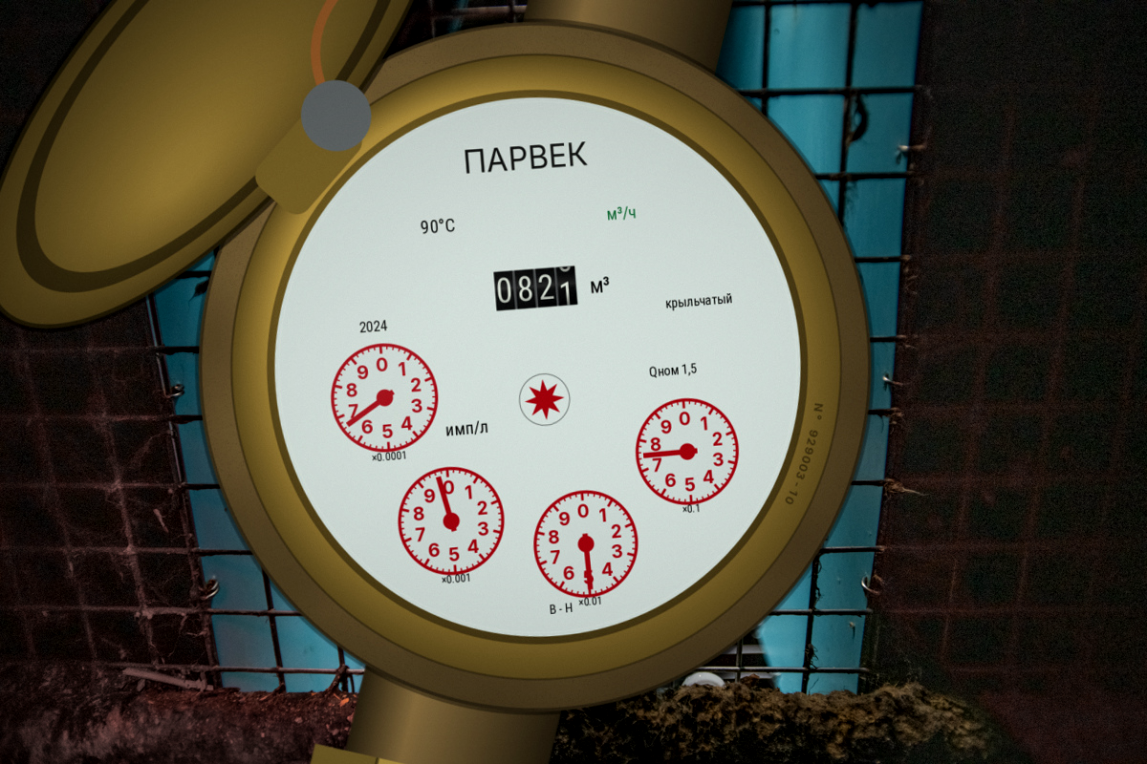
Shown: 820.7496 (m³)
